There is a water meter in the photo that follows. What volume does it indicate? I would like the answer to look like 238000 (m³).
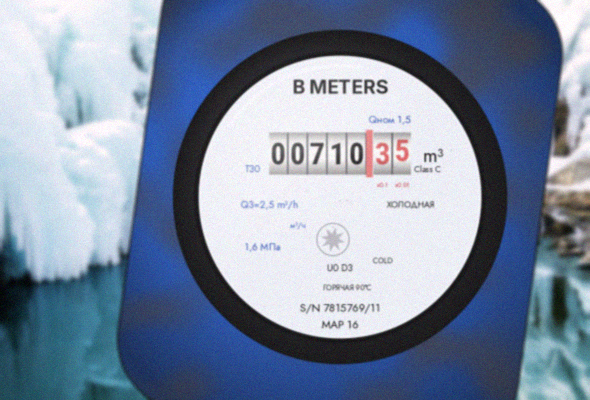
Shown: 710.35 (m³)
